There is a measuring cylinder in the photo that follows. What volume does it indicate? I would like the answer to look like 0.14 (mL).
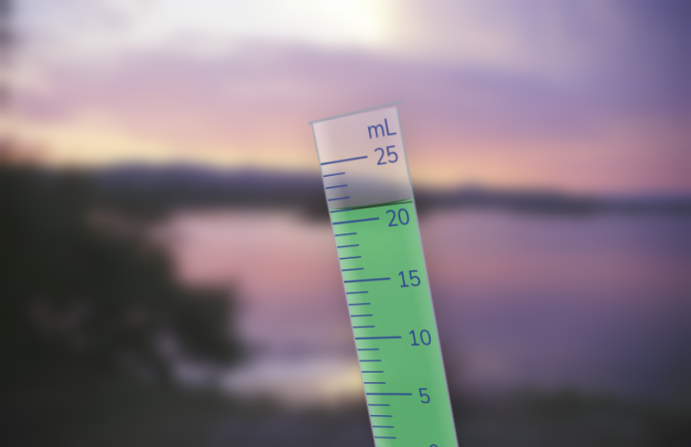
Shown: 21 (mL)
